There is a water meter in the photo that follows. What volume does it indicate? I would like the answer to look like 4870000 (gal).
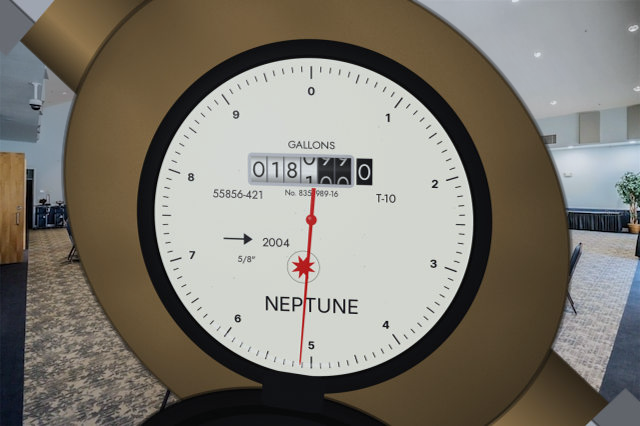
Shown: 180995.1 (gal)
